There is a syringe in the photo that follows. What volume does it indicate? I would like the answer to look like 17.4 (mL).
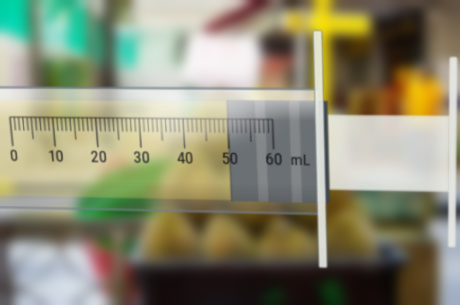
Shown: 50 (mL)
